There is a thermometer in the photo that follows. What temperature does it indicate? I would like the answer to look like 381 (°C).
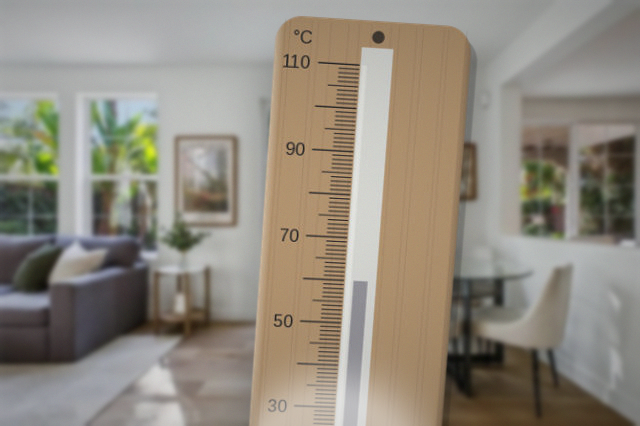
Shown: 60 (°C)
